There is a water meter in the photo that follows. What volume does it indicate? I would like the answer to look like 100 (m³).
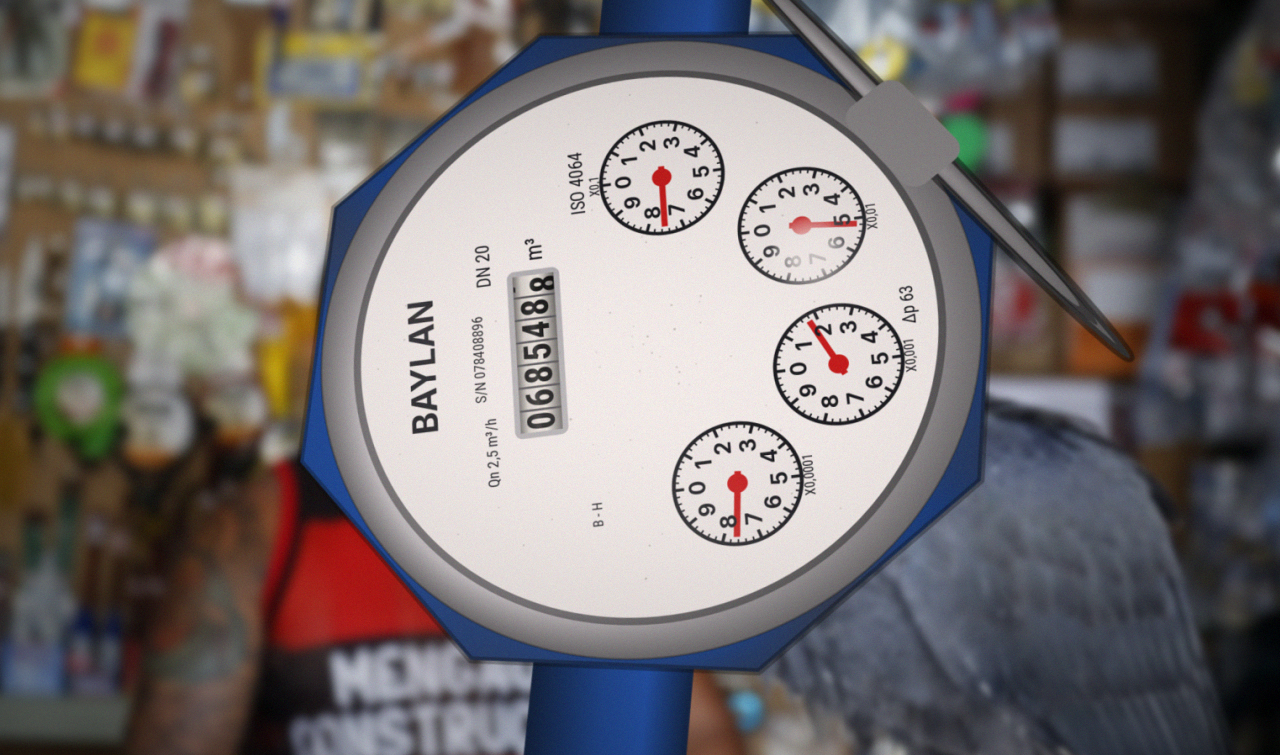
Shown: 685487.7517 (m³)
